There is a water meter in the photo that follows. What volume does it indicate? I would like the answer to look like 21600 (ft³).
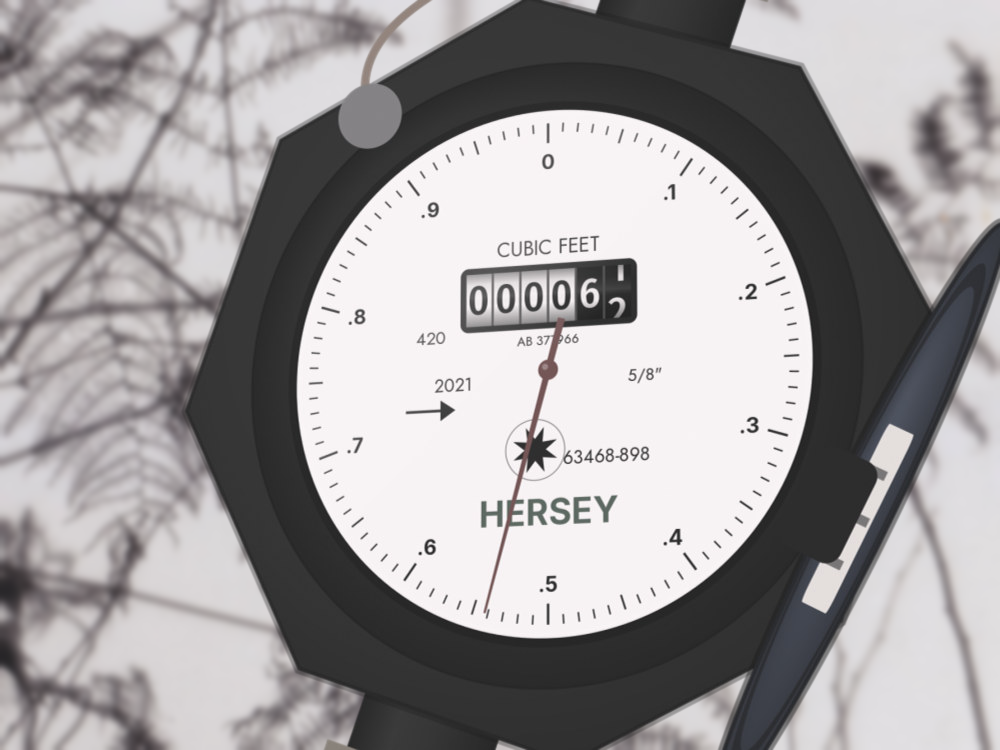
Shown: 61.54 (ft³)
